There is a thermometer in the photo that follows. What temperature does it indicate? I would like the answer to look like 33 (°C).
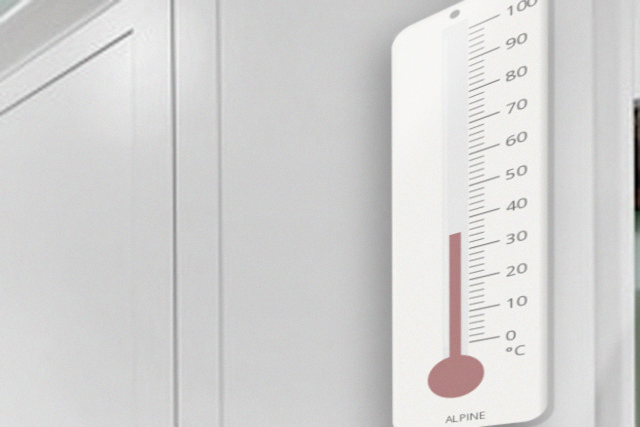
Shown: 36 (°C)
